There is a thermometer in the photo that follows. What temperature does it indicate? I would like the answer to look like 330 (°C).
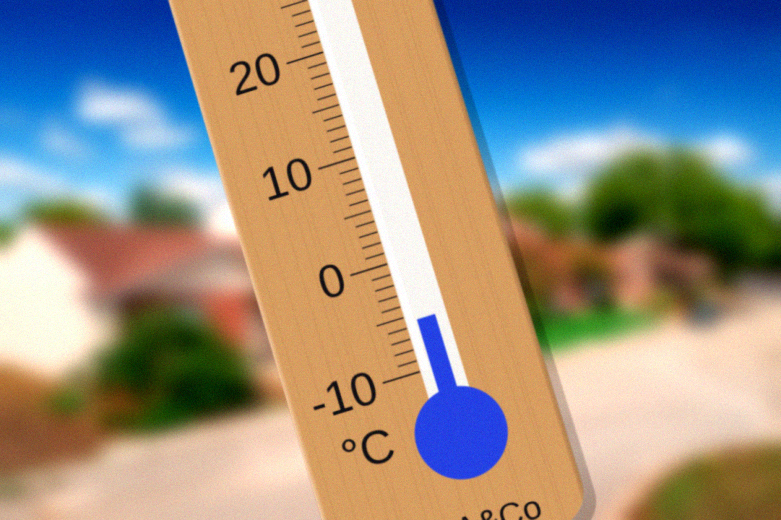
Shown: -5.5 (°C)
